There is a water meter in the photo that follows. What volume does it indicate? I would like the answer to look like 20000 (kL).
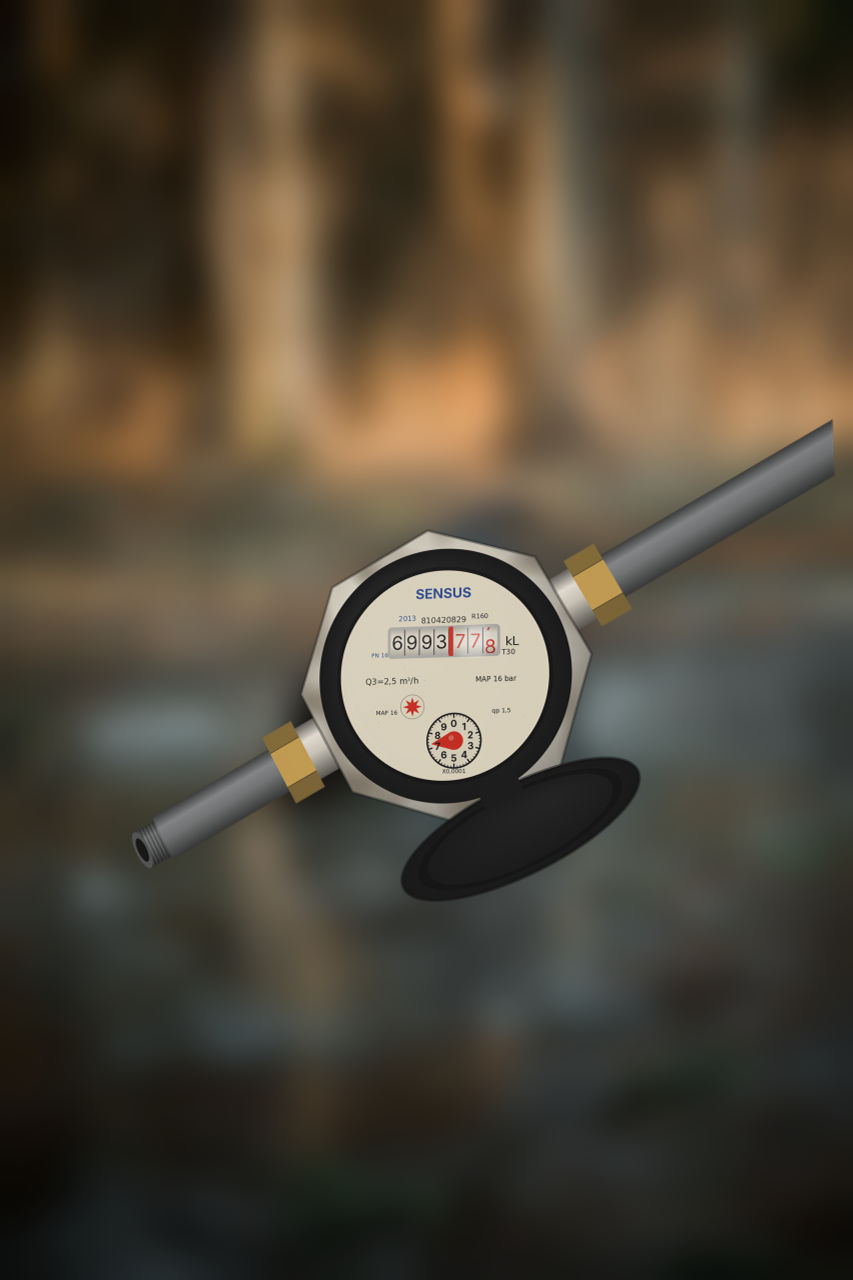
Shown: 6993.7777 (kL)
